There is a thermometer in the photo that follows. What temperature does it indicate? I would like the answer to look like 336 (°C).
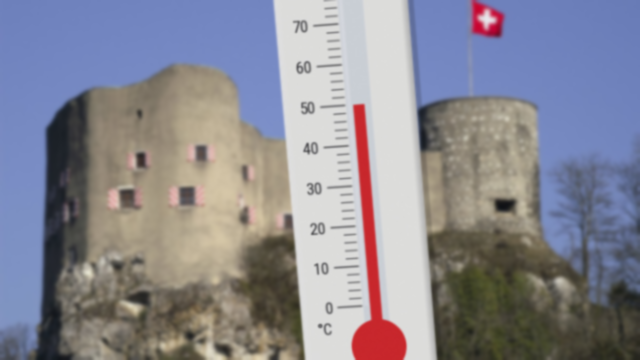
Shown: 50 (°C)
